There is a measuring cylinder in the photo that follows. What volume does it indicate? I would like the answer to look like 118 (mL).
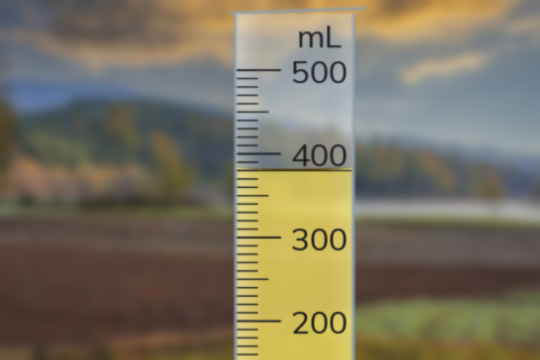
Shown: 380 (mL)
